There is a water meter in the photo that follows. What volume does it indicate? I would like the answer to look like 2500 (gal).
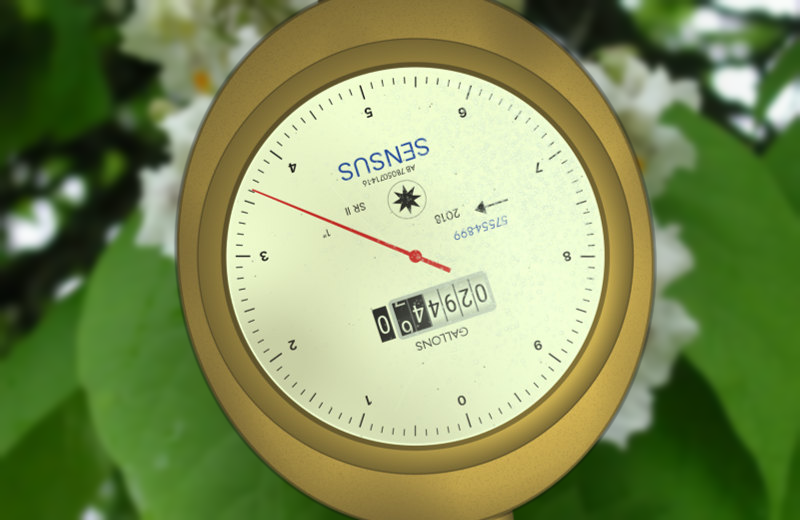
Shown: 294463.6 (gal)
